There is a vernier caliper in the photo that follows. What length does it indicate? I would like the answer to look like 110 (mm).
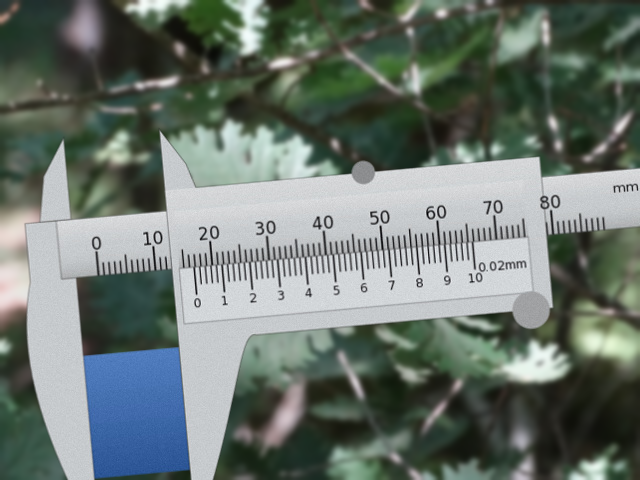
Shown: 16.8 (mm)
